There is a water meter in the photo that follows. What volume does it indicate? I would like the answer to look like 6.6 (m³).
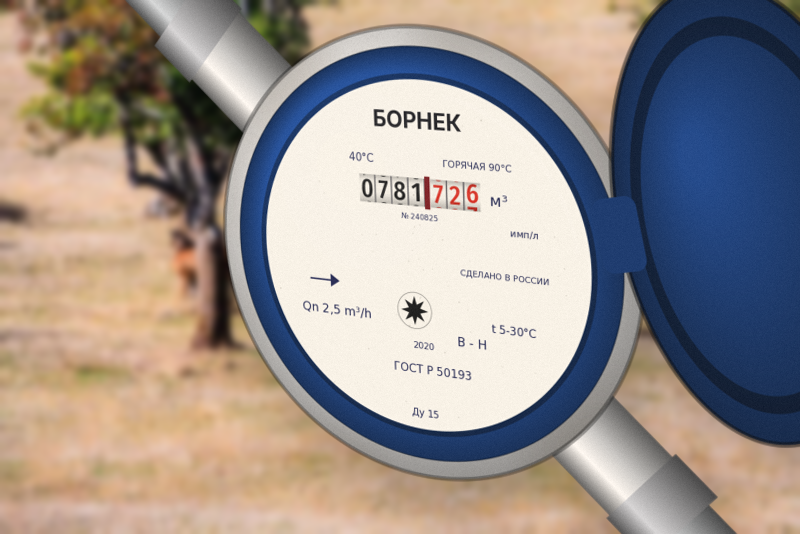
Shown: 781.726 (m³)
